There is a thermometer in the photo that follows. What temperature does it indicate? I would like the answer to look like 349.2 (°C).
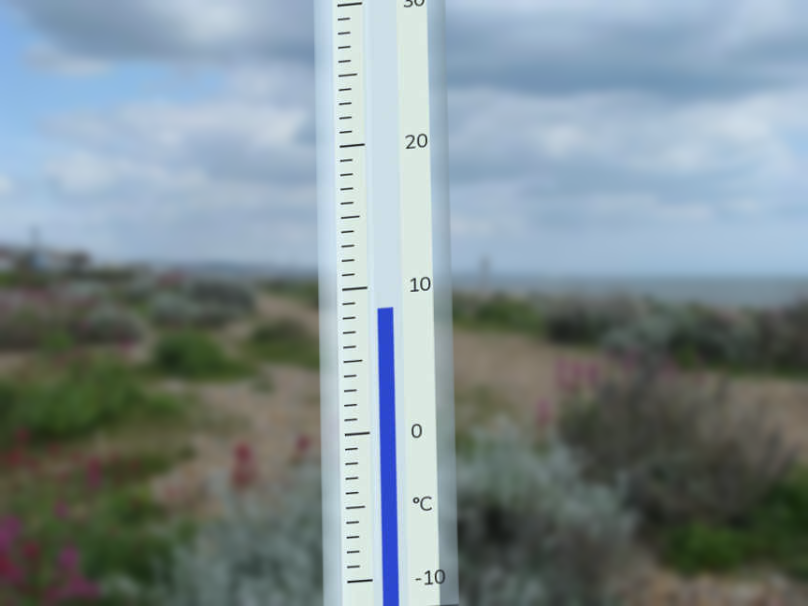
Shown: 8.5 (°C)
